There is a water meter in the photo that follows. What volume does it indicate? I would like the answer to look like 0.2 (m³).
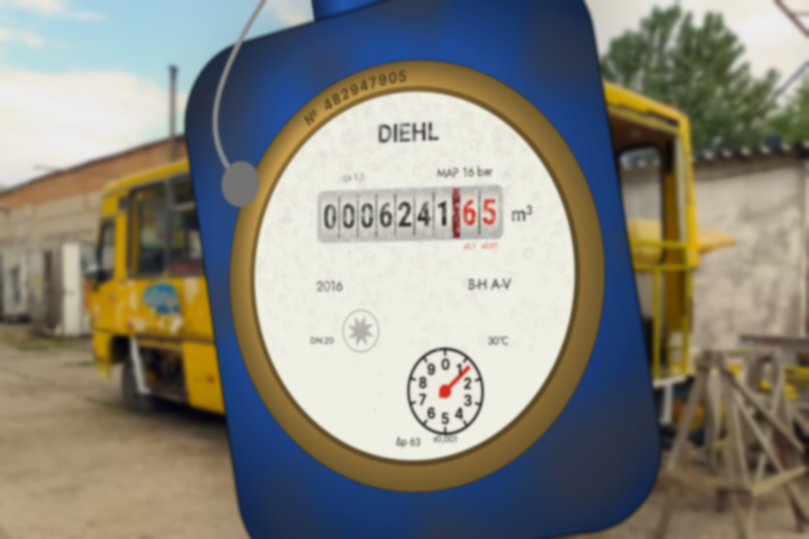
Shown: 6241.651 (m³)
